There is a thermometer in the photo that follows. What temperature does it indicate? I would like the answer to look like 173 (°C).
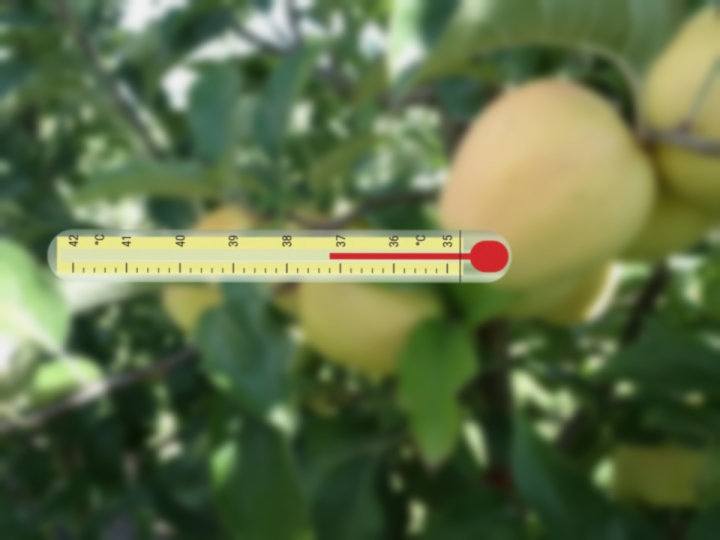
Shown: 37.2 (°C)
